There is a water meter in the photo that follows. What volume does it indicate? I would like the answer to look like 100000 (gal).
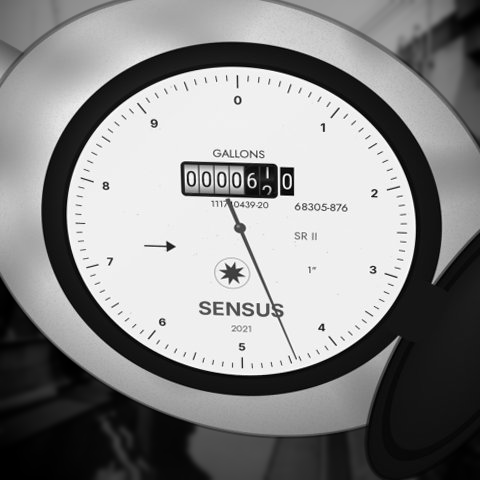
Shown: 614.4 (gal)
